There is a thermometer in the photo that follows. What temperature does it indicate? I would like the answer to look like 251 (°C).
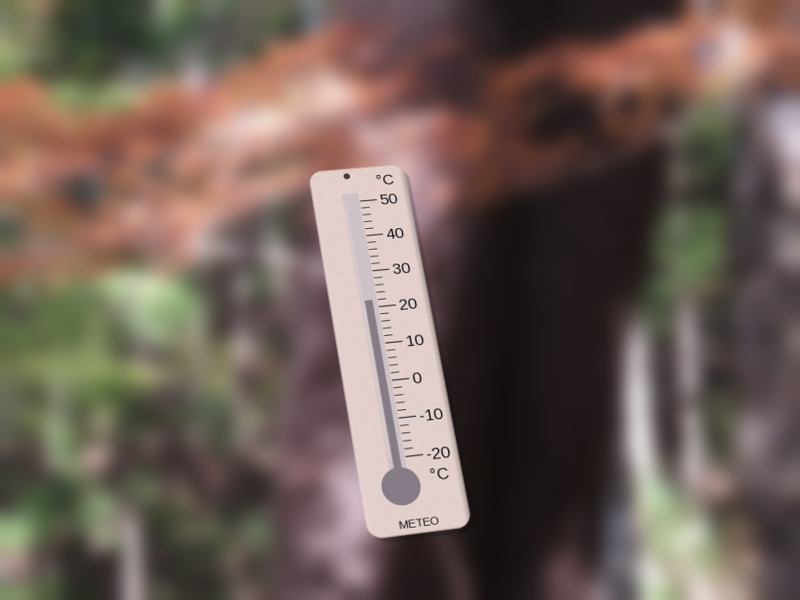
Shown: 22 (°C)
